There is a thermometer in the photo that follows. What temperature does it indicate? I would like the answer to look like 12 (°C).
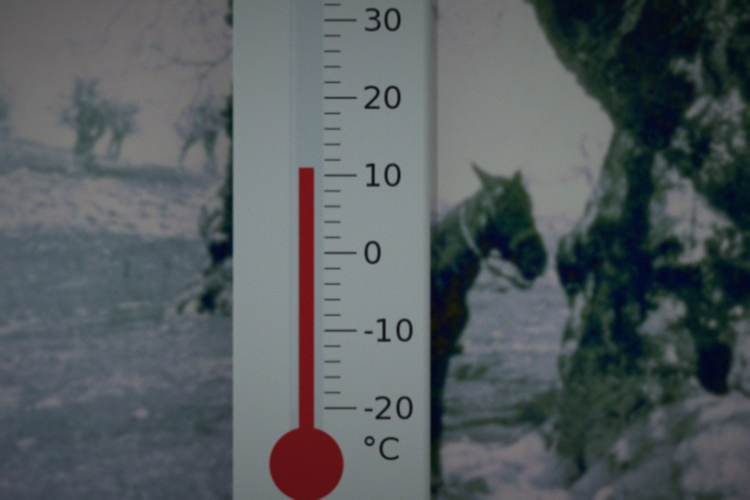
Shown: 11 (°C)
